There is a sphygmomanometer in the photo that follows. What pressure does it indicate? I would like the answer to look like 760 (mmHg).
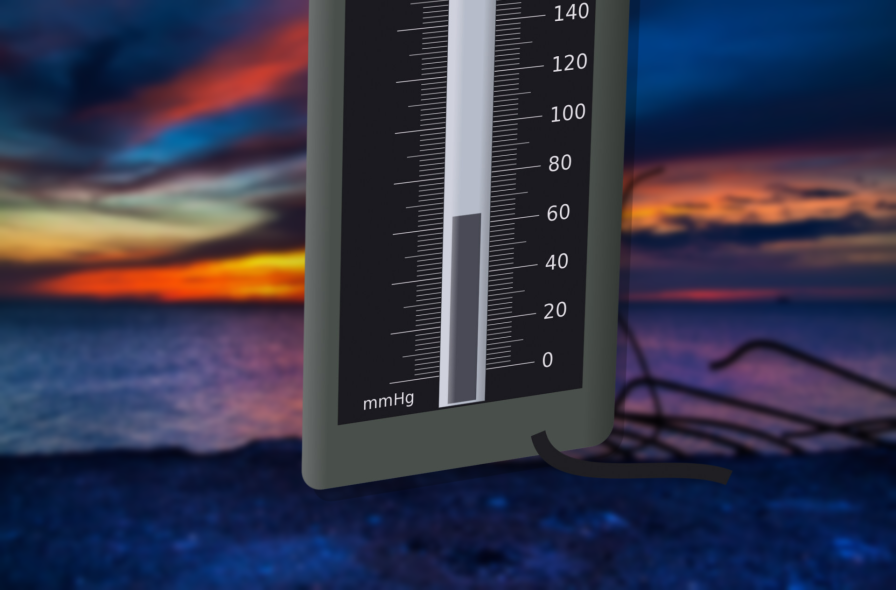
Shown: 64 (mmHg)
